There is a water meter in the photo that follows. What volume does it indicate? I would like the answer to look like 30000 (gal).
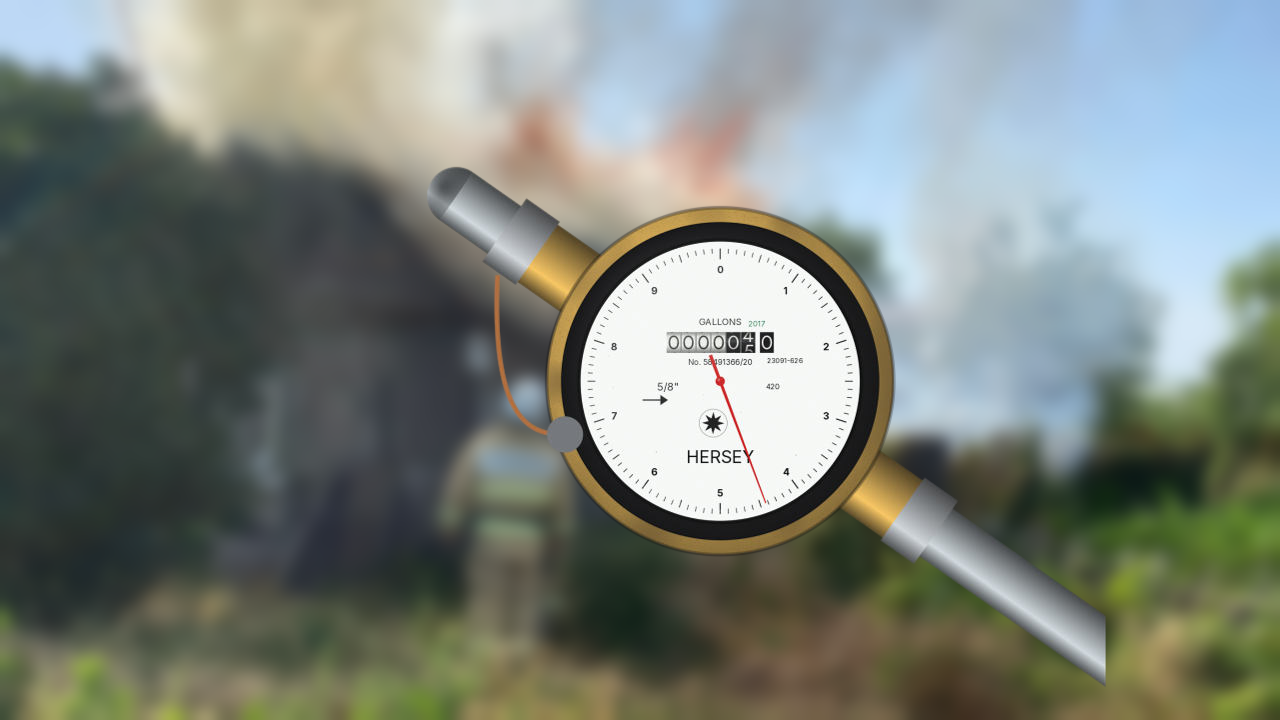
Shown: 44.4 (gal)
